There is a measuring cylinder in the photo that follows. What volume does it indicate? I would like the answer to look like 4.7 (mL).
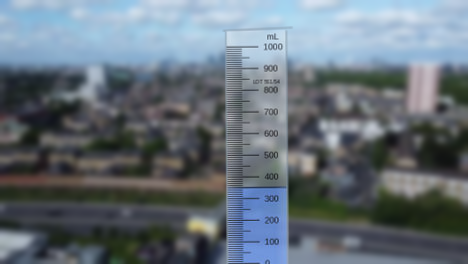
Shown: 350 (mL)
